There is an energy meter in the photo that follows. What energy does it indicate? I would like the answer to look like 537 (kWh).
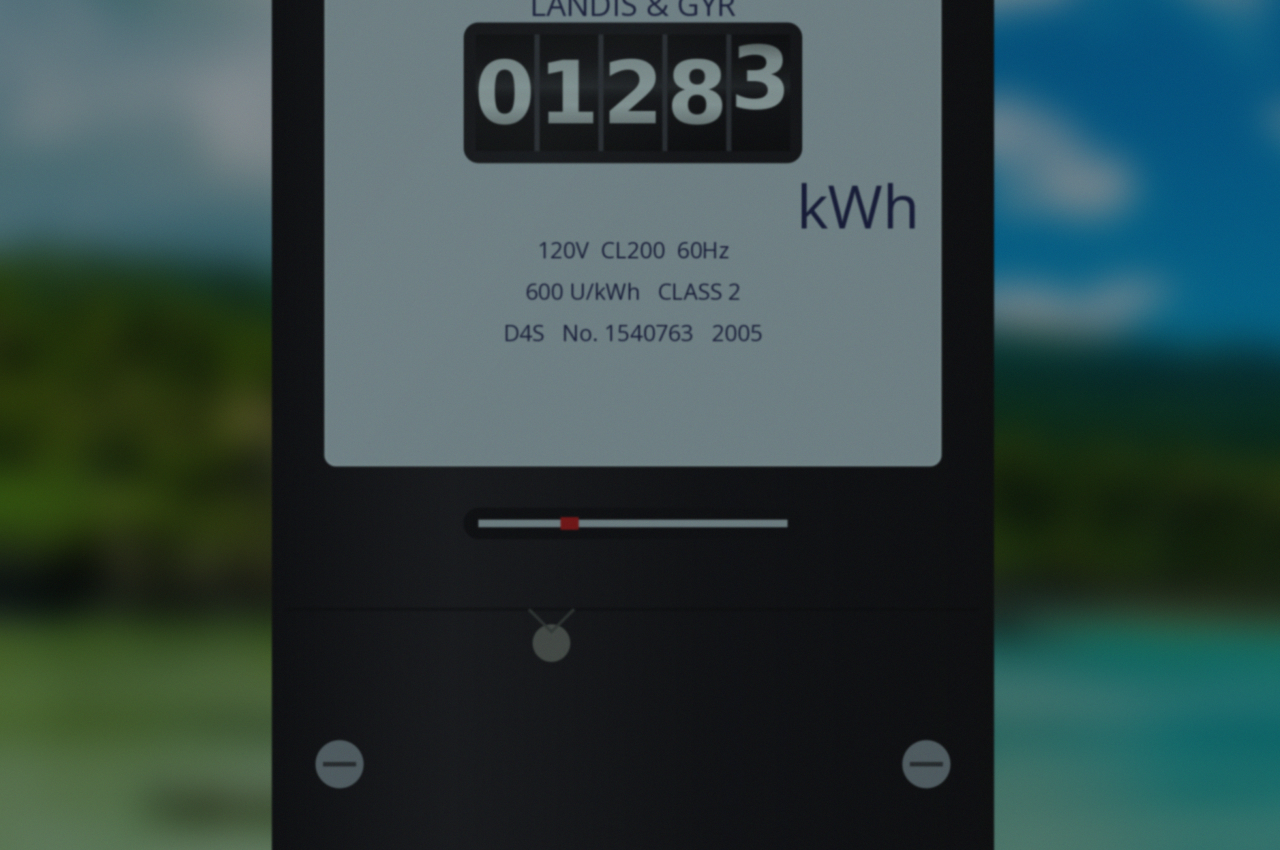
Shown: 1283 (kWh)
